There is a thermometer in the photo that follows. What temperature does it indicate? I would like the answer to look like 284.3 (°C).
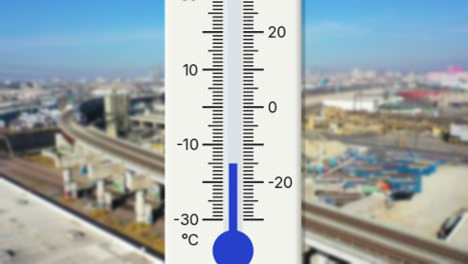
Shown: -15 (°C)
